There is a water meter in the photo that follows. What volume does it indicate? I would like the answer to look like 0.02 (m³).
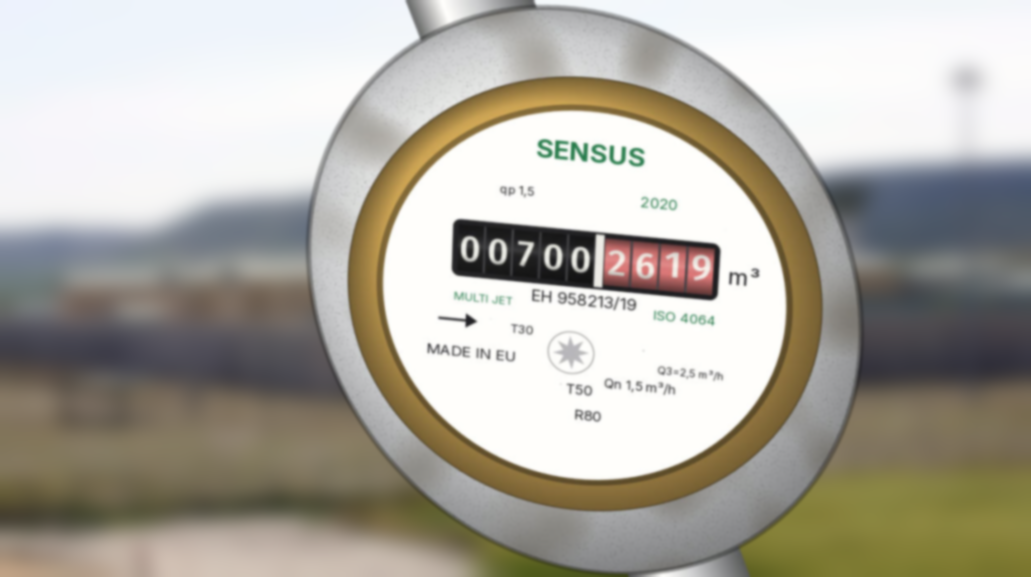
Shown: 700.2619 (m³)
